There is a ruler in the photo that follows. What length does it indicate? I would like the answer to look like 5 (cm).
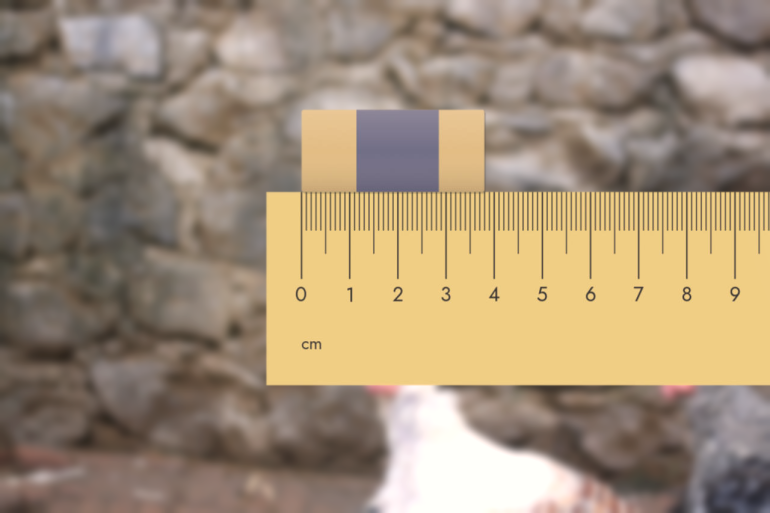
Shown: 3.8 (cm)
